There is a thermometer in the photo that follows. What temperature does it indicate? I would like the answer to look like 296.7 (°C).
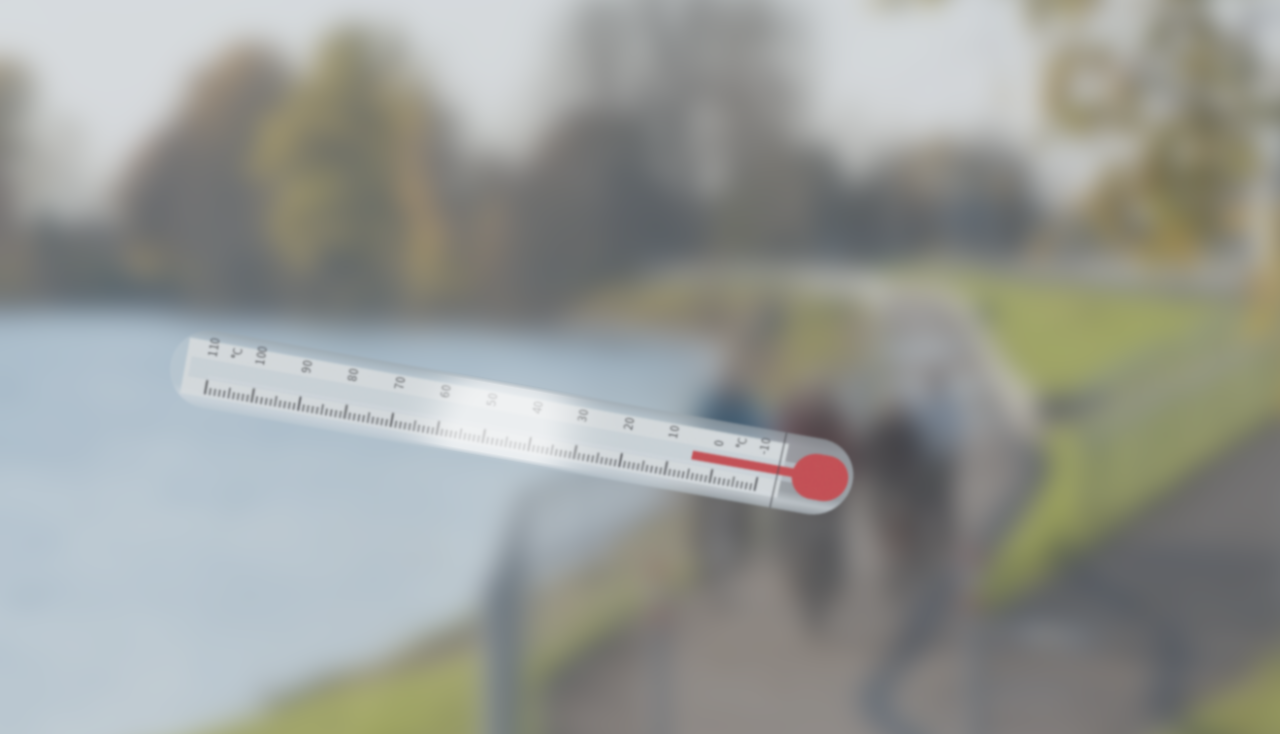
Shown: 5 (°C)
